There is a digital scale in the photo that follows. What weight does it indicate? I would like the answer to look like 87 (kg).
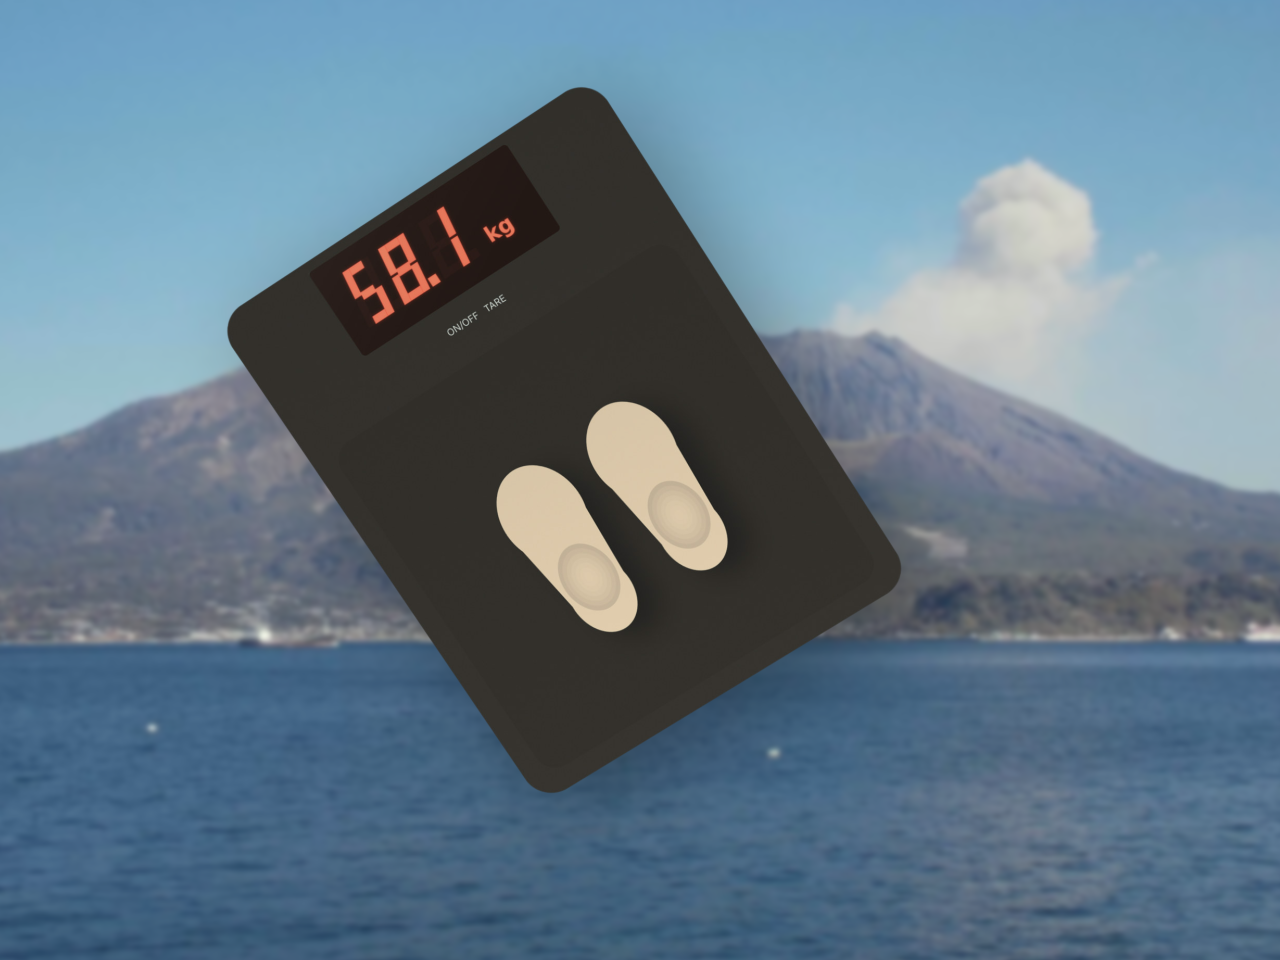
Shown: 58.1 (kg)
